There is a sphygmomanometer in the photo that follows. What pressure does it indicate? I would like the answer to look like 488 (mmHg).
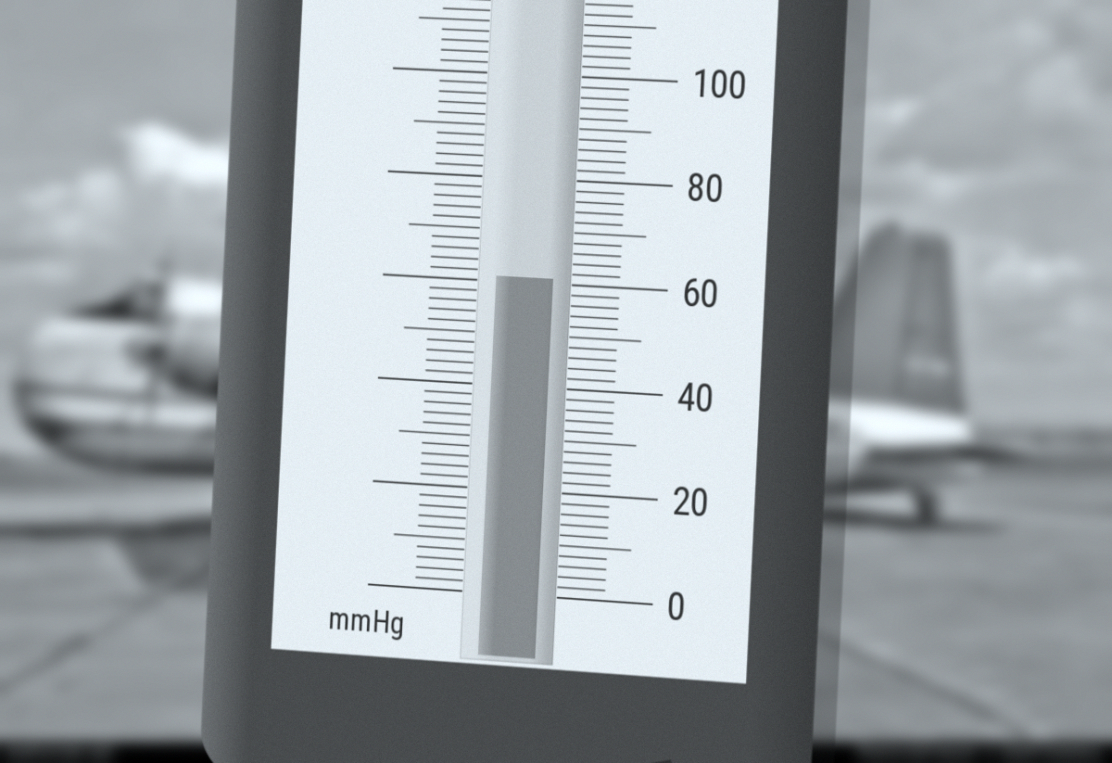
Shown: 61 (mmHg)
